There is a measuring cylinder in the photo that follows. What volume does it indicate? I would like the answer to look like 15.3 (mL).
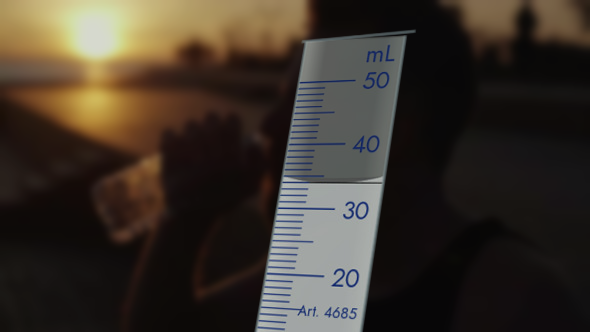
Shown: 34 (mL)
